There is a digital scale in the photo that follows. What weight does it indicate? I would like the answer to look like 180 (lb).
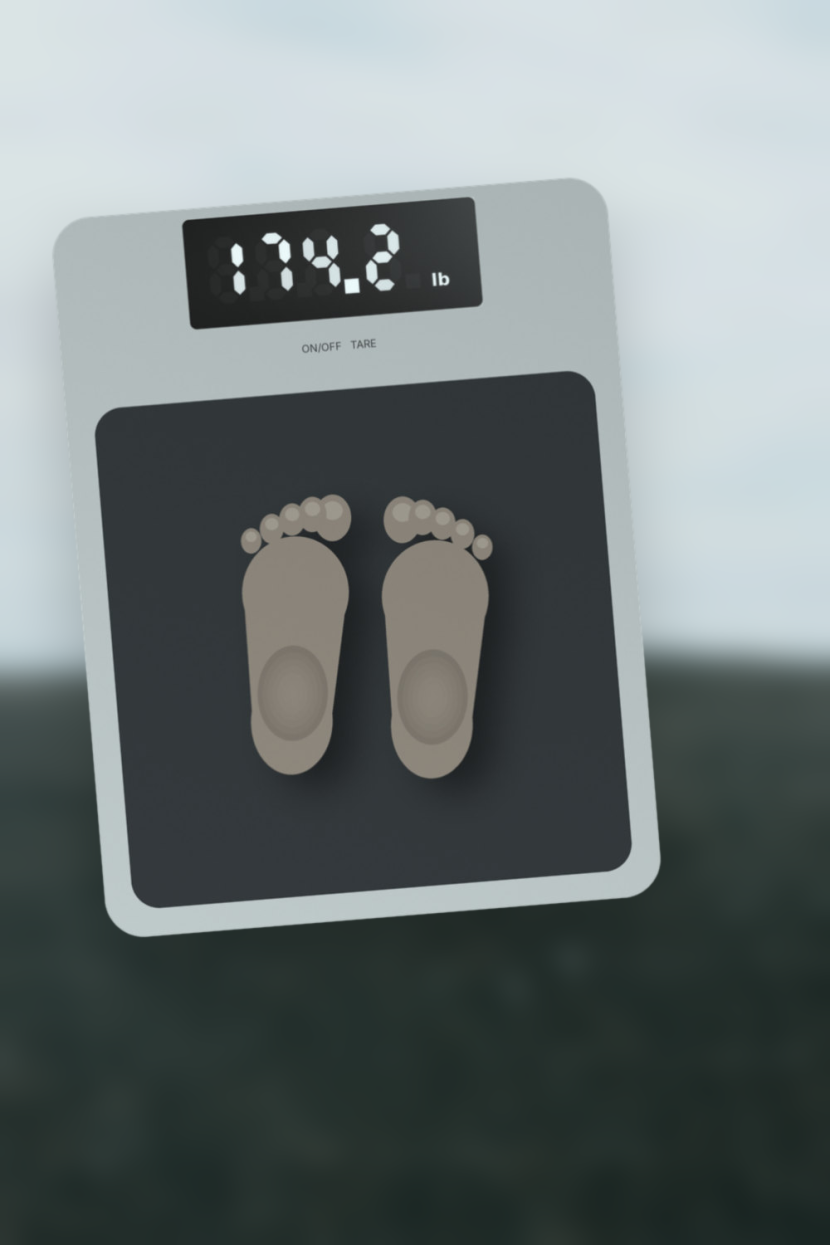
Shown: 174.2 (lb)
